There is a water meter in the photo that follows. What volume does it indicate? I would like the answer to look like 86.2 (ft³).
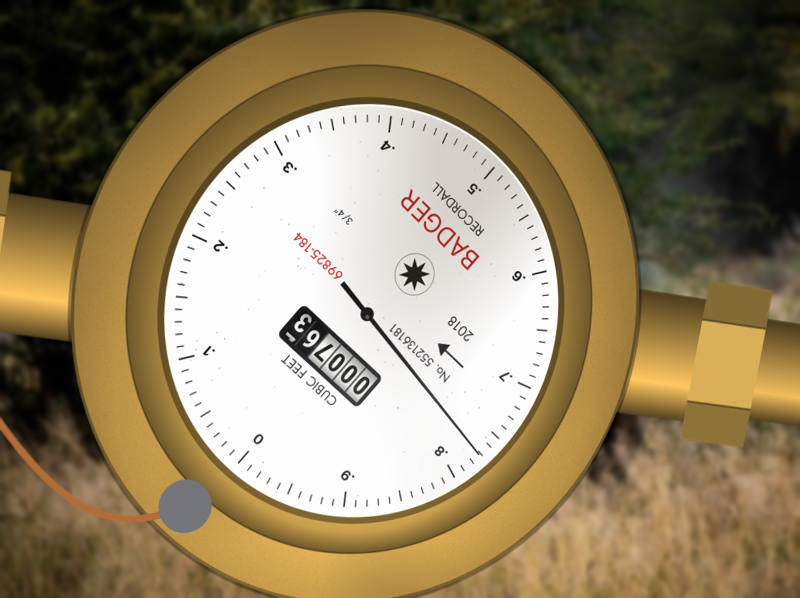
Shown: 762.77 (ft³)
